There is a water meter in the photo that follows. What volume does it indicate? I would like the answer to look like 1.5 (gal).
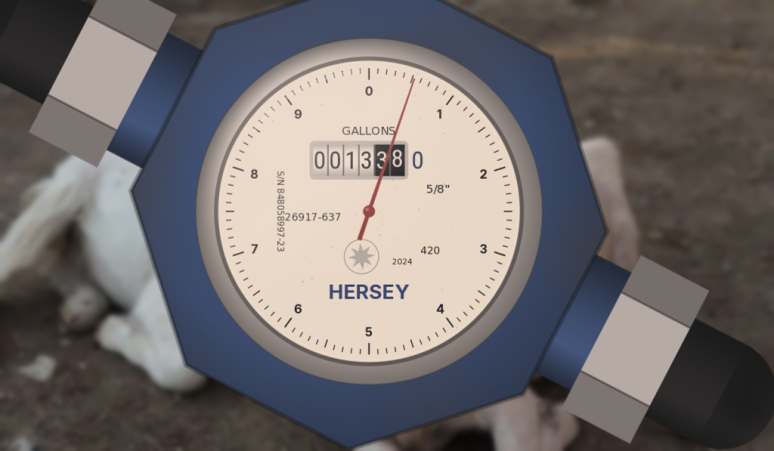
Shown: 13380.5 (gal)
